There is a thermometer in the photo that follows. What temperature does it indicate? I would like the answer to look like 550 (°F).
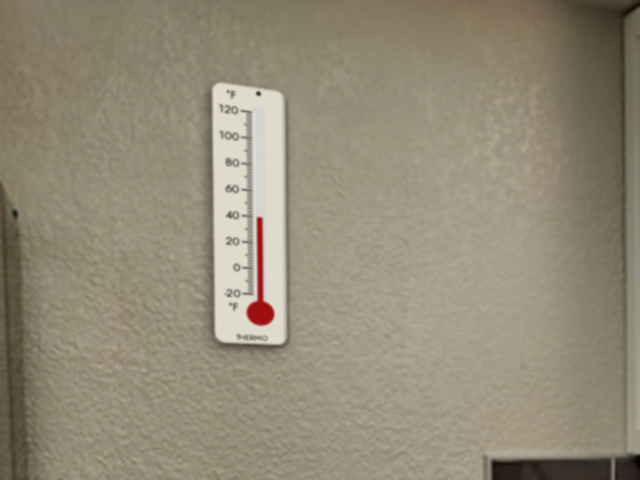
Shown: 40 (°F)
